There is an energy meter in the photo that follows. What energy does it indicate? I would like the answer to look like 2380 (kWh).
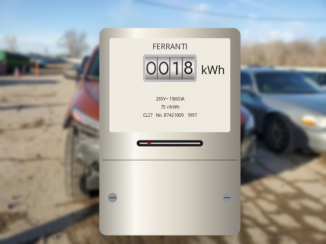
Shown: 18 (kWh)
